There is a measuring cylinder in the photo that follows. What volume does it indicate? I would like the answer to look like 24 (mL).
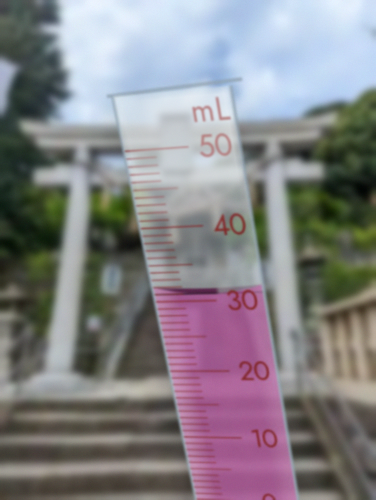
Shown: 31 (mL)
